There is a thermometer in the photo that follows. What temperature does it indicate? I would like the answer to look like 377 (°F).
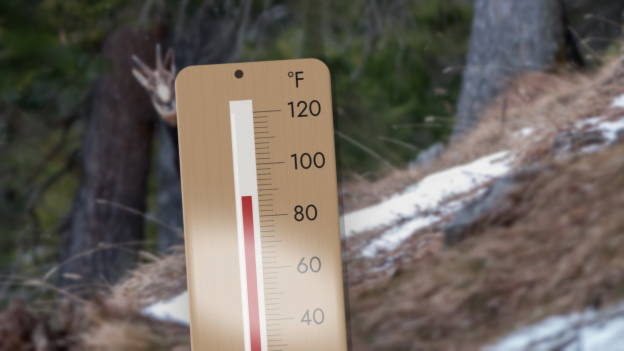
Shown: 88 (°F)
